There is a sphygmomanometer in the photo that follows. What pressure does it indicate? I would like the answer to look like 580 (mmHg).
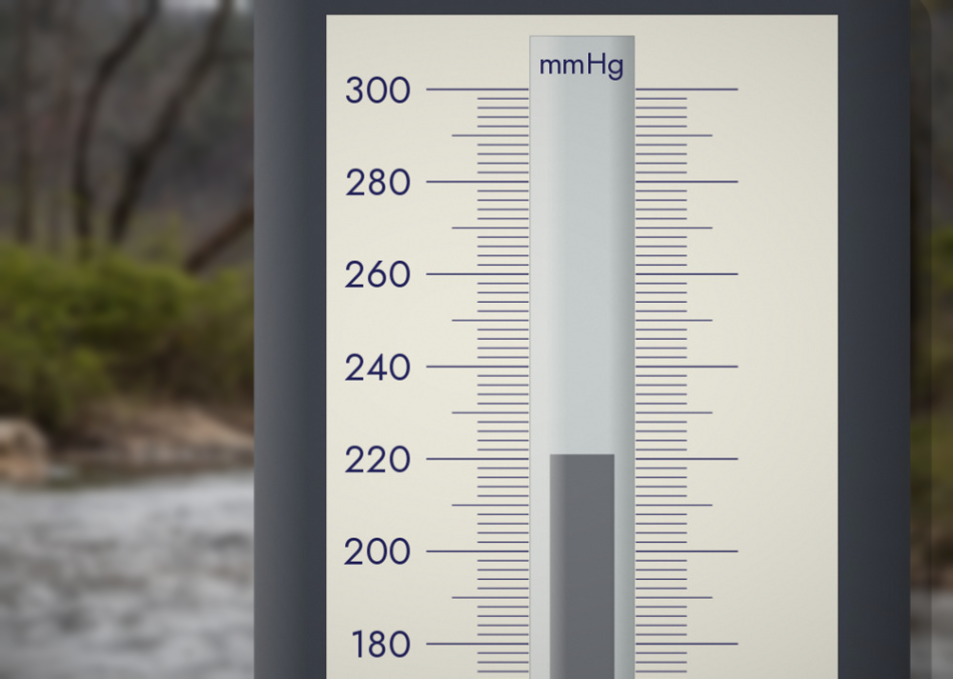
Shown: 221 (mmHg)
